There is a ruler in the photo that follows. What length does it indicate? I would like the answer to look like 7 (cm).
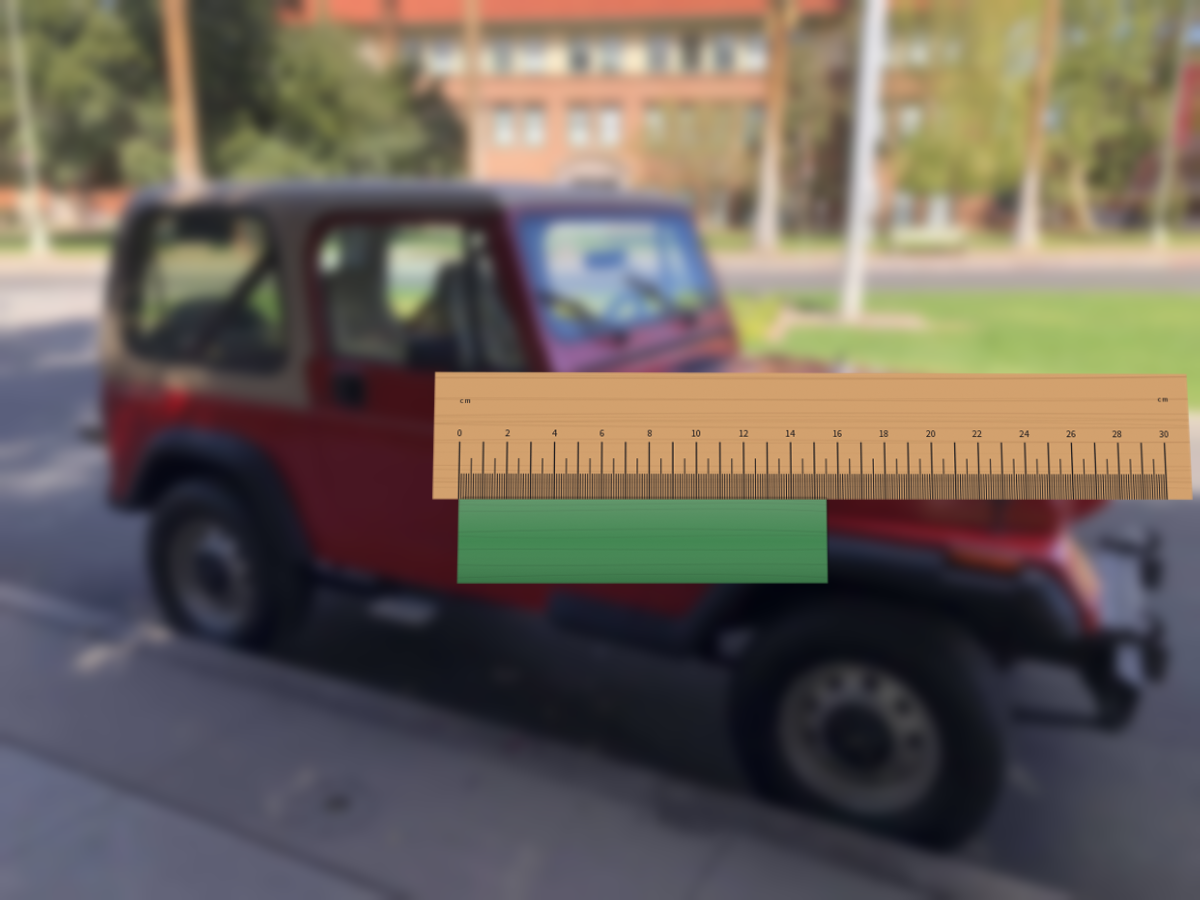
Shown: 15.5 (cm)
